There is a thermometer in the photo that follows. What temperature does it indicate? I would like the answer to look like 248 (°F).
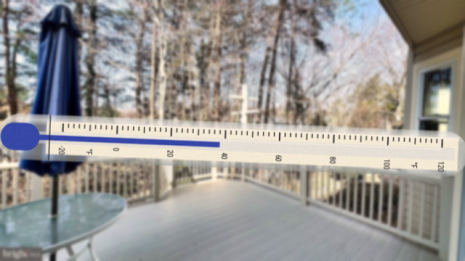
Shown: 38 (°F)
